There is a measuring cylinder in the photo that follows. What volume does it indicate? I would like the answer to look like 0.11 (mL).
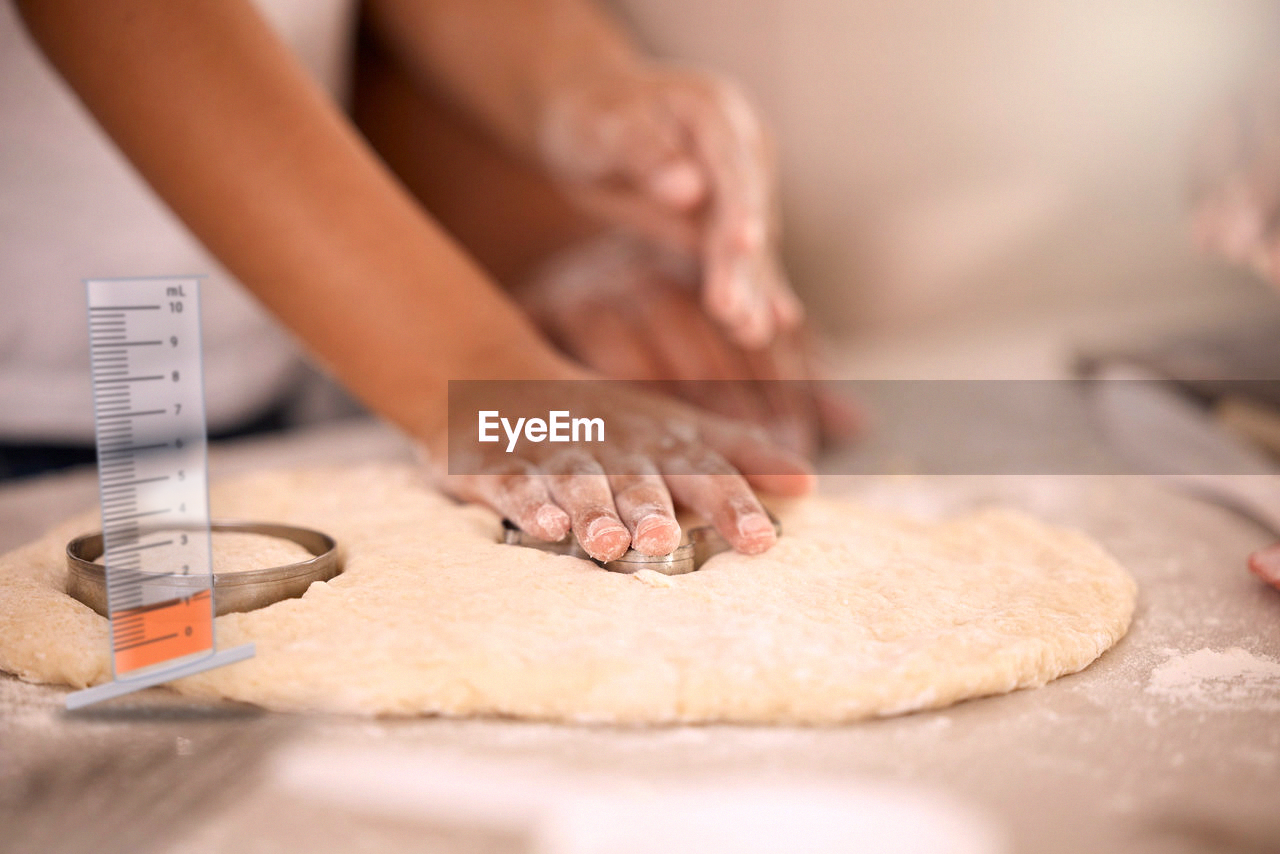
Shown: 1 (mL)
